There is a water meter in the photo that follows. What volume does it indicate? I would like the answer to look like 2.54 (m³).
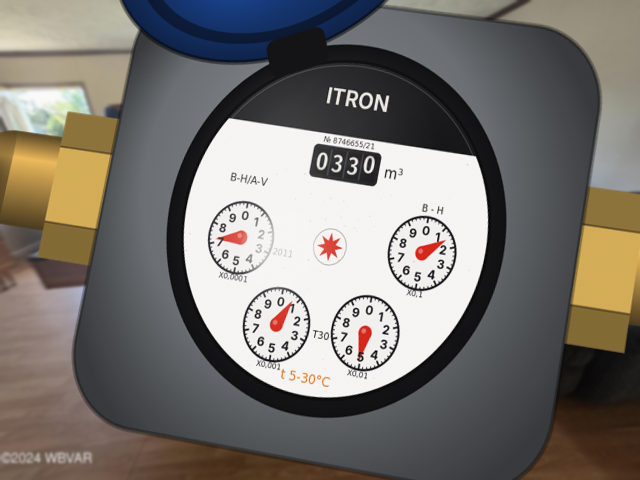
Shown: 330.1507 (m³)
